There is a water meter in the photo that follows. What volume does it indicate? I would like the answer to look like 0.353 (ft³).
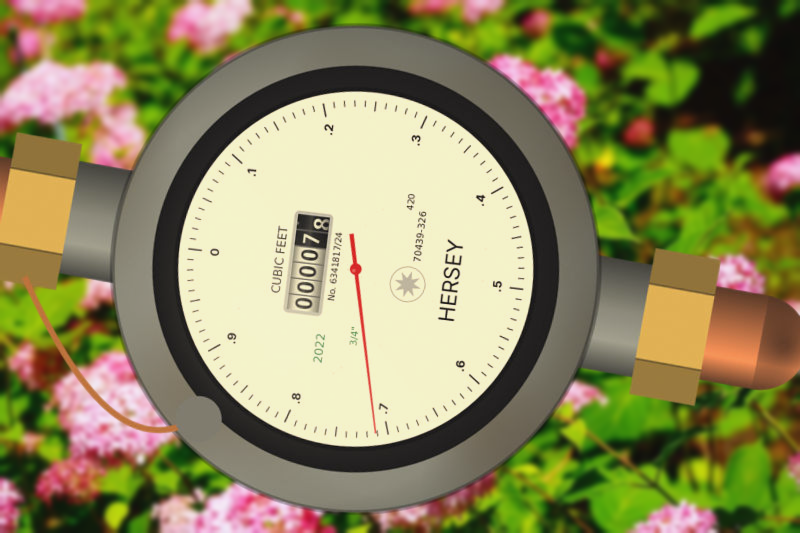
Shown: 77.71 (ft³)
